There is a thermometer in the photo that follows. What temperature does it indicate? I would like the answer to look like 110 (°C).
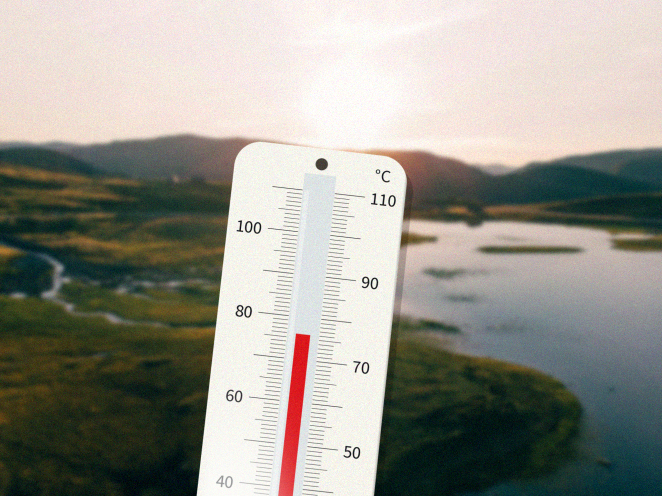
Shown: 76 (°C)
